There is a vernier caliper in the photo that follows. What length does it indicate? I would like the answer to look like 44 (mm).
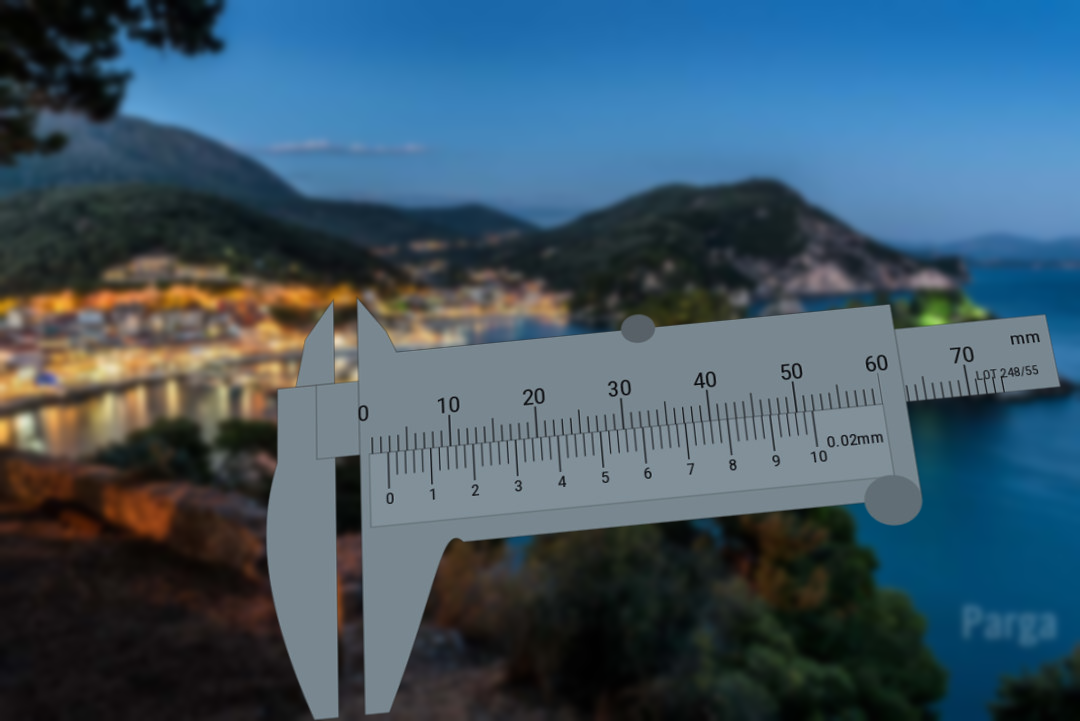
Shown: 2.8 (mm)
